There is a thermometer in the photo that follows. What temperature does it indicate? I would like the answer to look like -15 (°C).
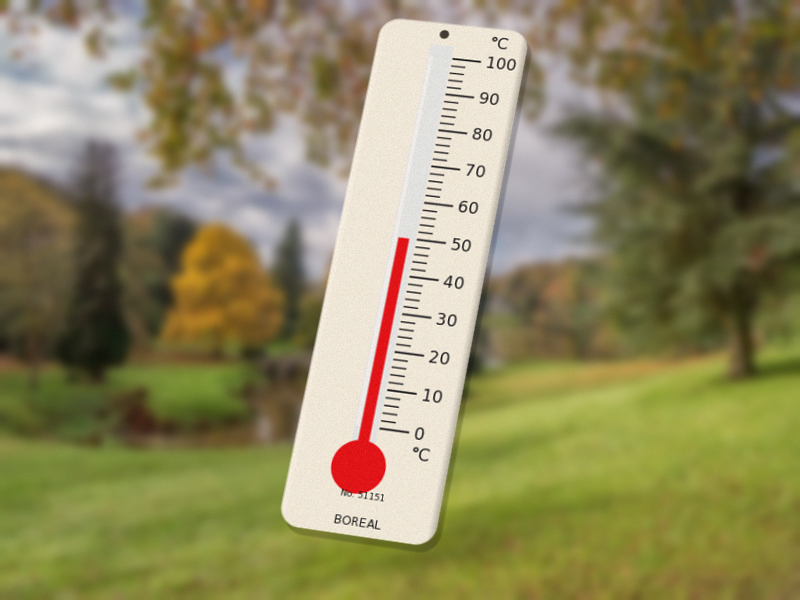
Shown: 50 (°C)
